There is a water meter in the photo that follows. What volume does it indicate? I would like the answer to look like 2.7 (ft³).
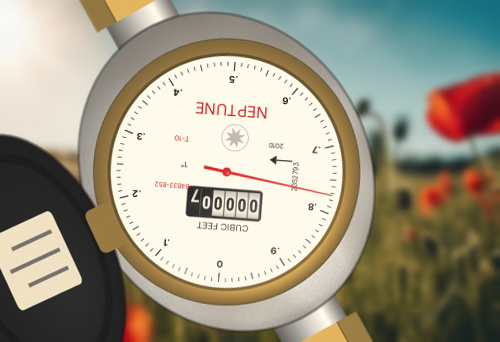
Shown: 6.77 (ft³)
